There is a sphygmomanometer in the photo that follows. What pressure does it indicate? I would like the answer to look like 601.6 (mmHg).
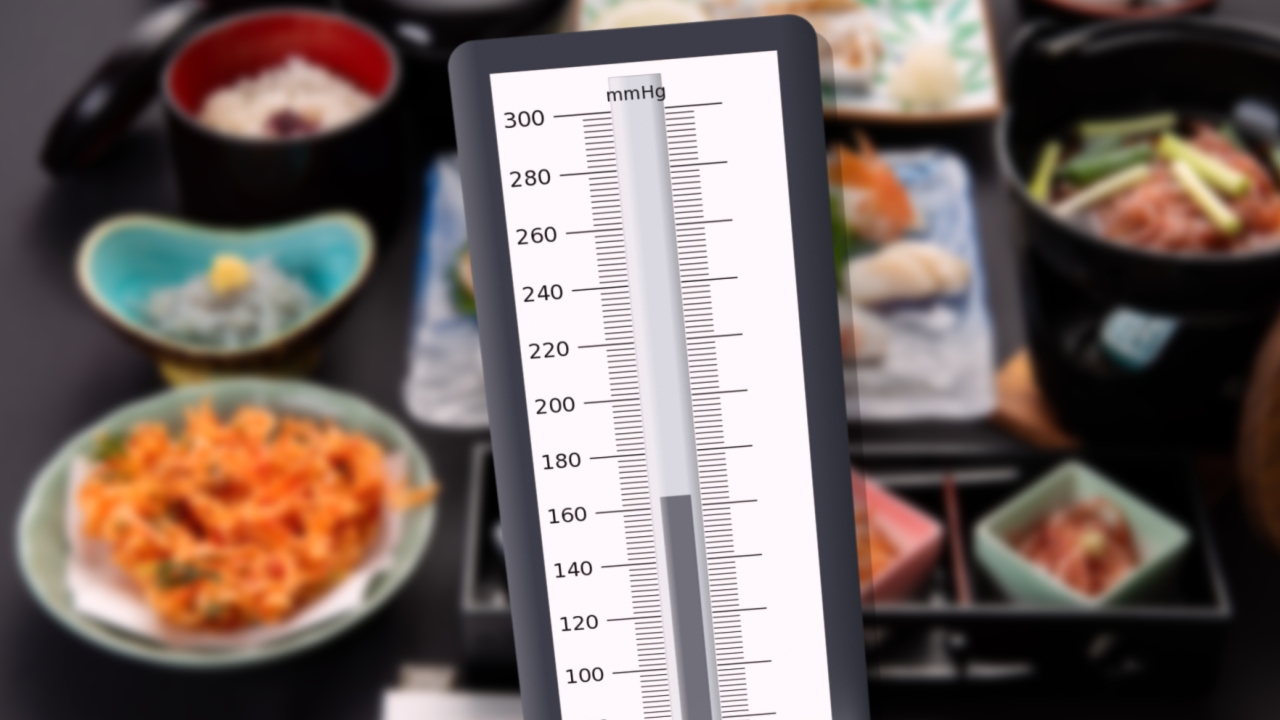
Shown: 164 (mmHg)
